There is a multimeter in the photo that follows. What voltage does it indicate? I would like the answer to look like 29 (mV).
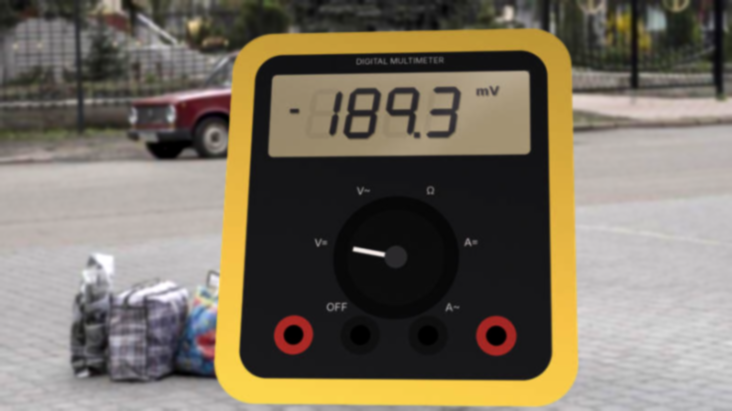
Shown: -189.3 (mV)
